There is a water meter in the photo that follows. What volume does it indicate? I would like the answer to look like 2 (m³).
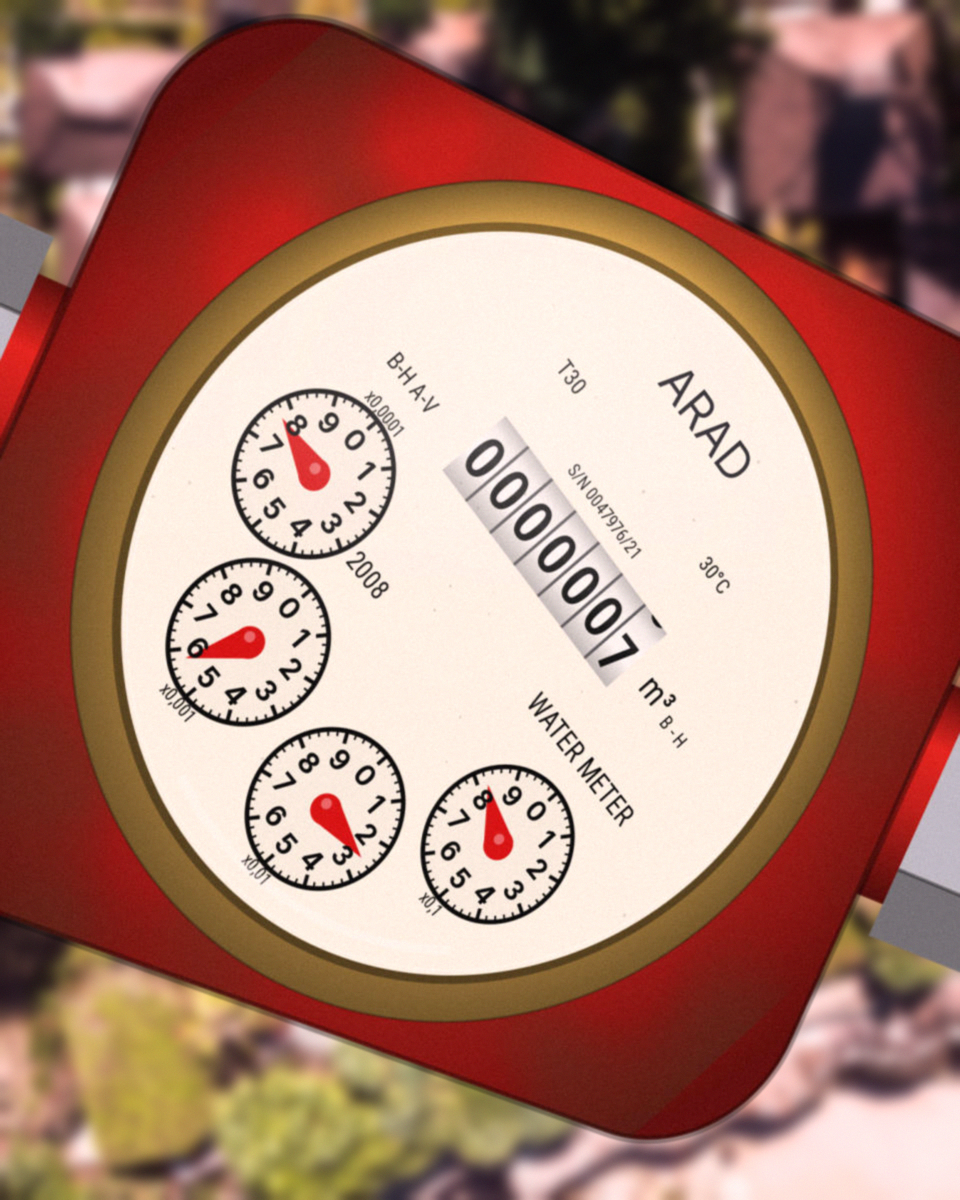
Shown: 6.8257 (m³)
